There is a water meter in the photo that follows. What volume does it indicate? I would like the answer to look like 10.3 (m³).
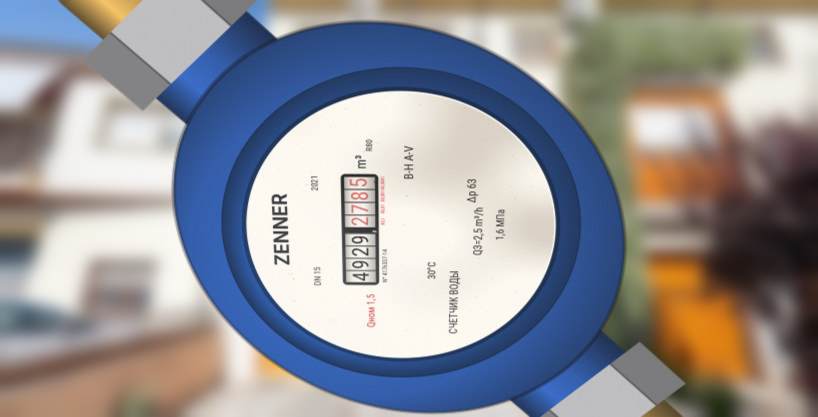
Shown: 4929.2785 (m³)
